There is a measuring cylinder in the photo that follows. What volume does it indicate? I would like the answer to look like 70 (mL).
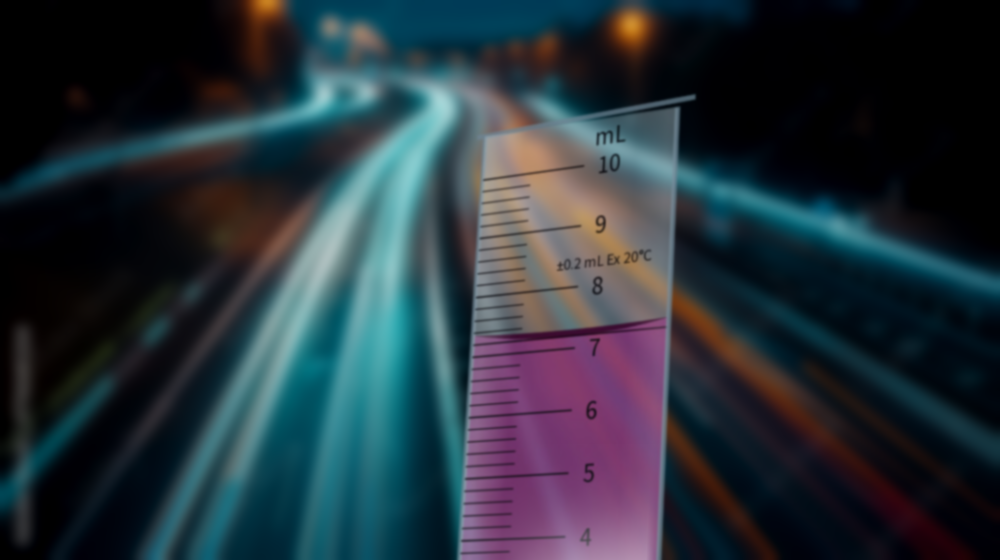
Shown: 7.2 (mL)
